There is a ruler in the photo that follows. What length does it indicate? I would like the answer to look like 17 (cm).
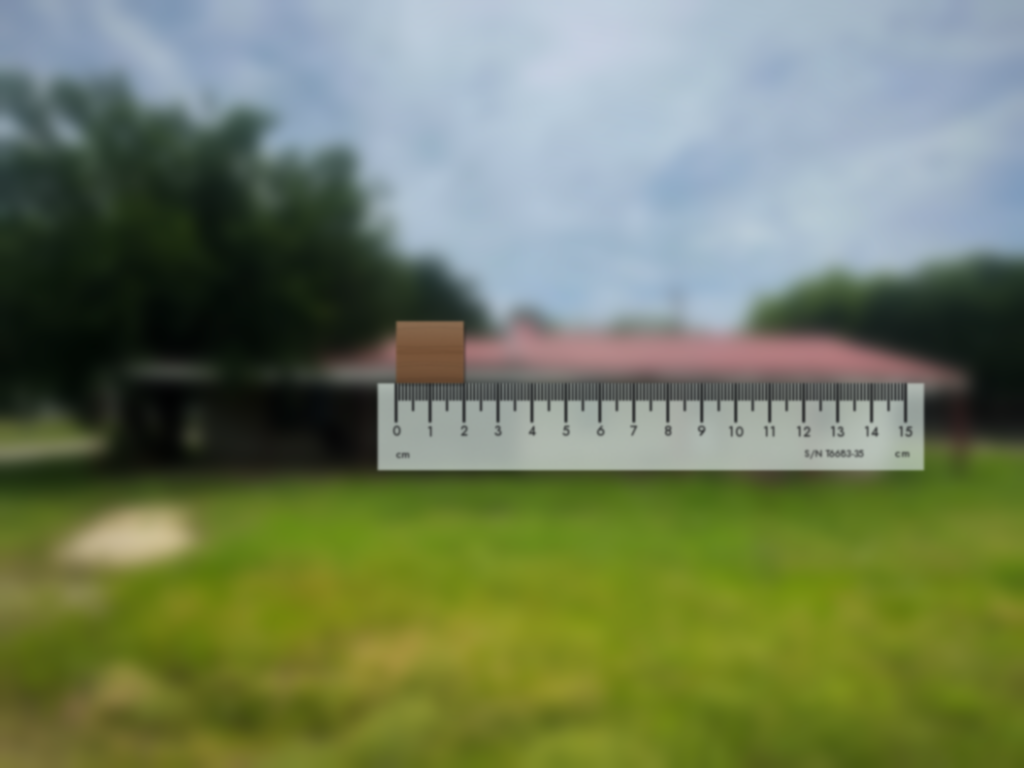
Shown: 2 (cm)
